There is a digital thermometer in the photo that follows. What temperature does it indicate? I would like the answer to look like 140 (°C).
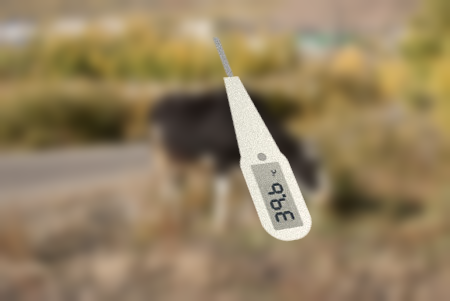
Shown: 39.6 (°C)
